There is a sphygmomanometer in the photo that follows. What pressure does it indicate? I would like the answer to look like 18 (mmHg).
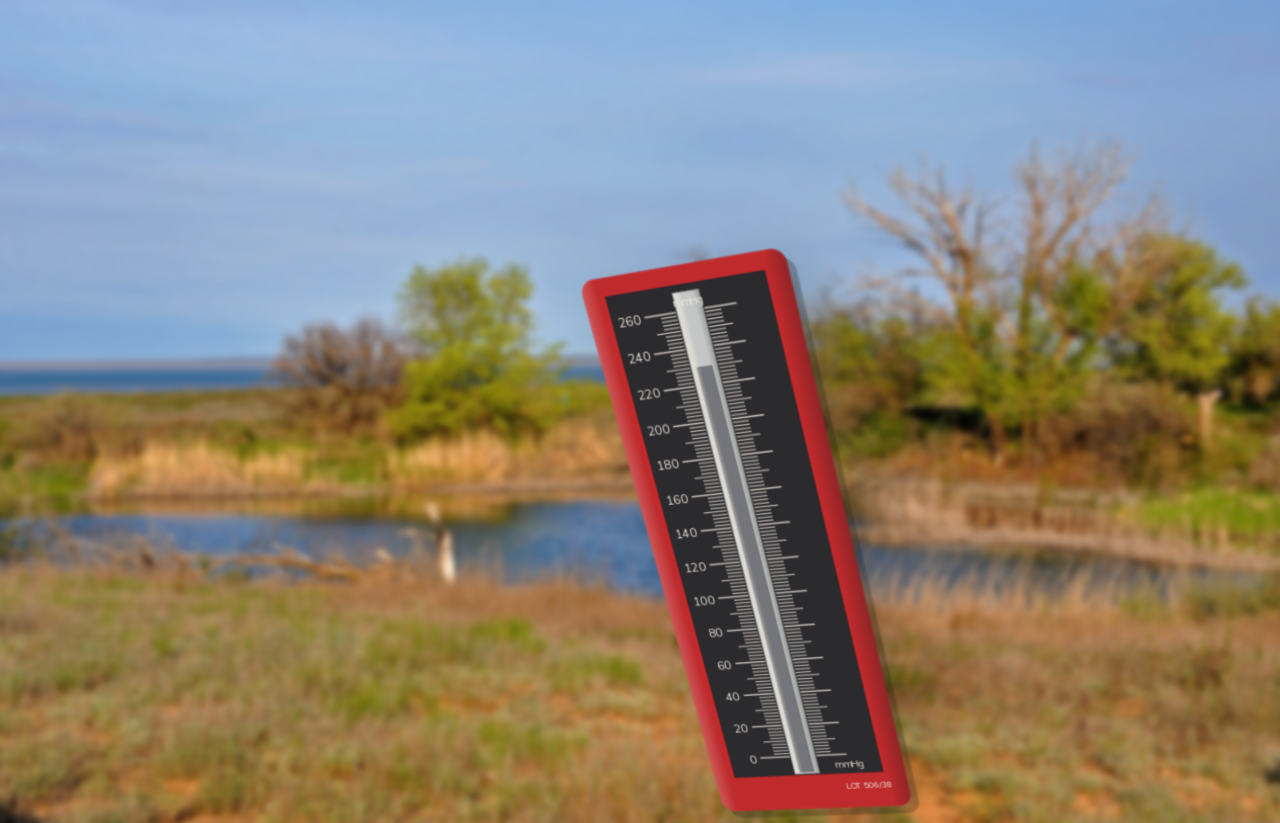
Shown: 230 (mmHg)
